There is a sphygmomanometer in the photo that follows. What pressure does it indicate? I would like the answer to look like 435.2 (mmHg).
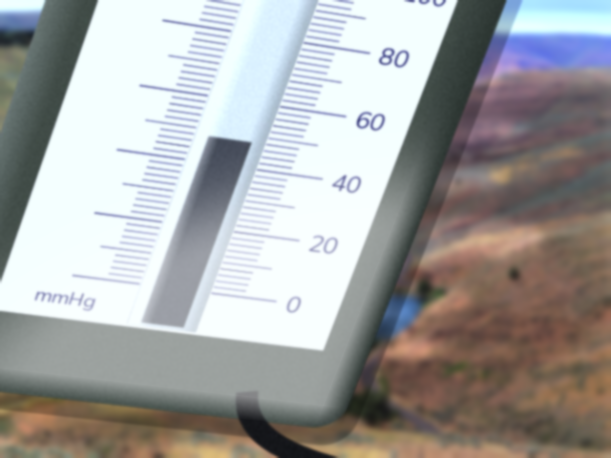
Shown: 48 (mmHg)
